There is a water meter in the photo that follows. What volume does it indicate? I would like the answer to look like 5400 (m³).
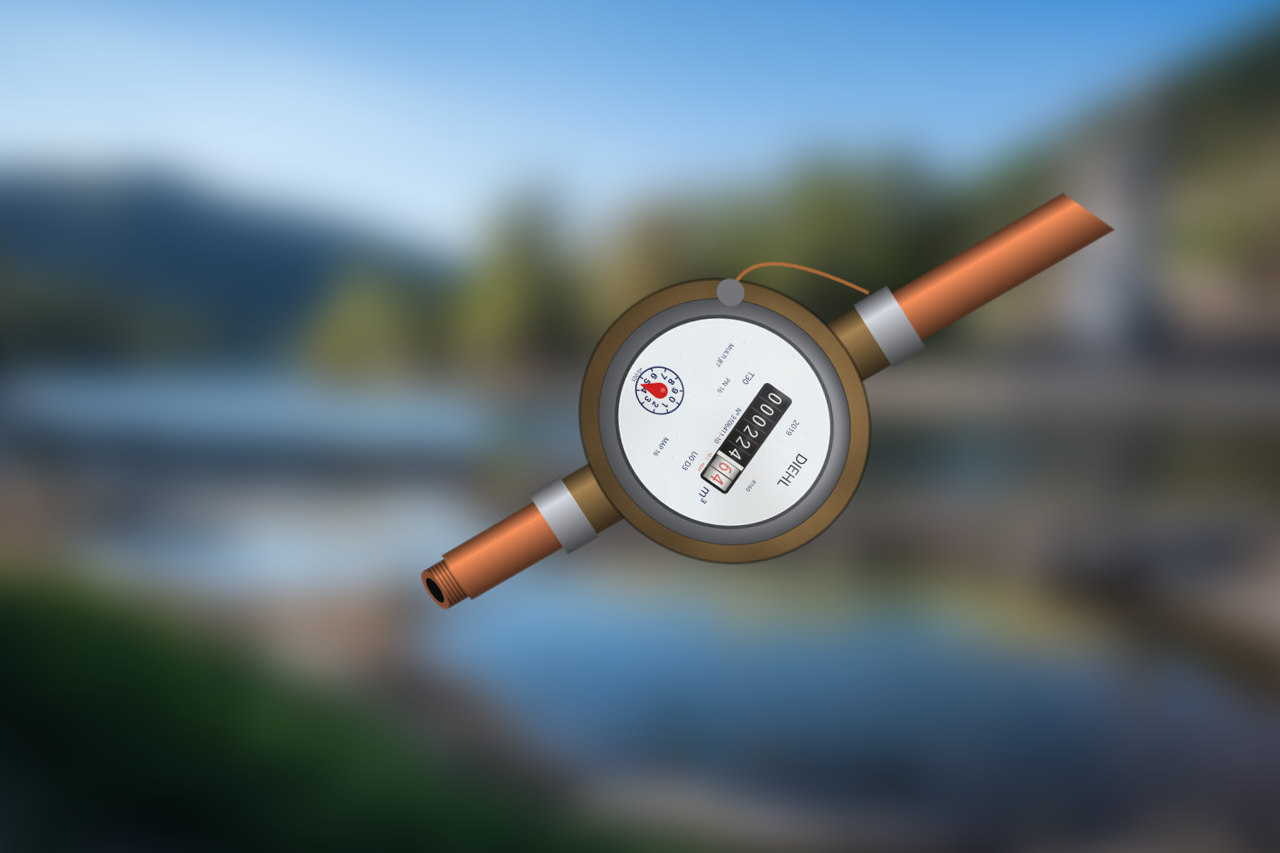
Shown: 224.644 (m³)
